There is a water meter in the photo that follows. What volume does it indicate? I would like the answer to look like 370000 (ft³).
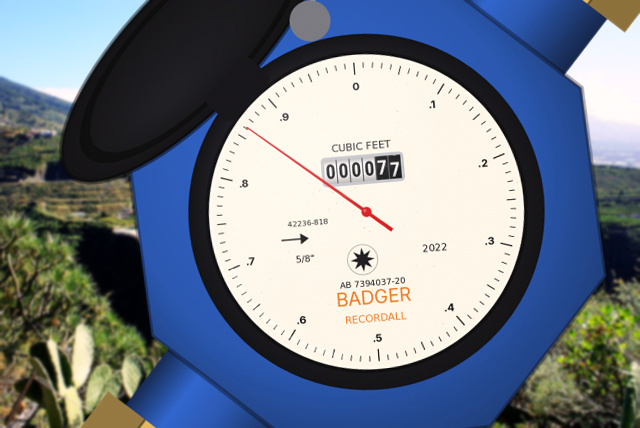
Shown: 76.86 (ft³)
